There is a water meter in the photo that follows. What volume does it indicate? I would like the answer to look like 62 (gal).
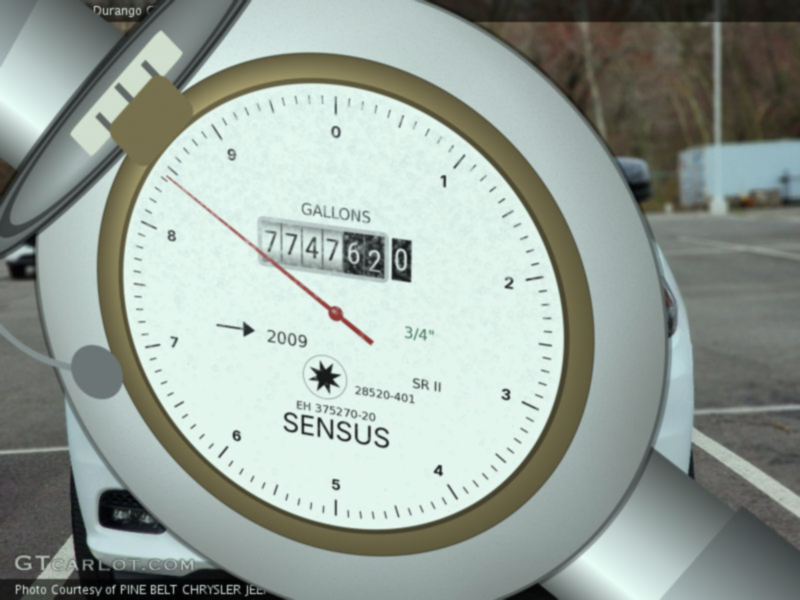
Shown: 7747618.4 (gal)
